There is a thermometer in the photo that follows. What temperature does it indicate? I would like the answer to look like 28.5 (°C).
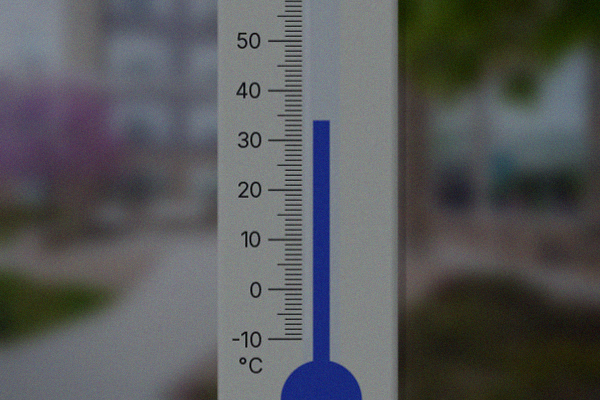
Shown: 34 (°C)
